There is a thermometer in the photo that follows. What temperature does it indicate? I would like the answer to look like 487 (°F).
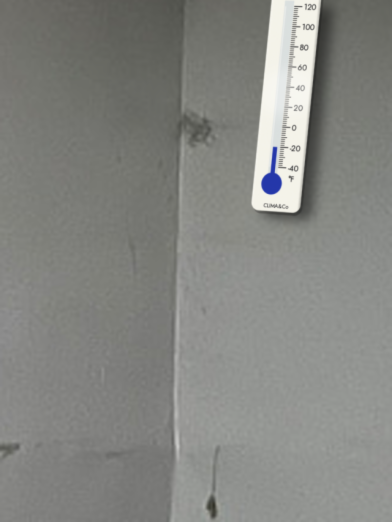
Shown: -20 (°F)
